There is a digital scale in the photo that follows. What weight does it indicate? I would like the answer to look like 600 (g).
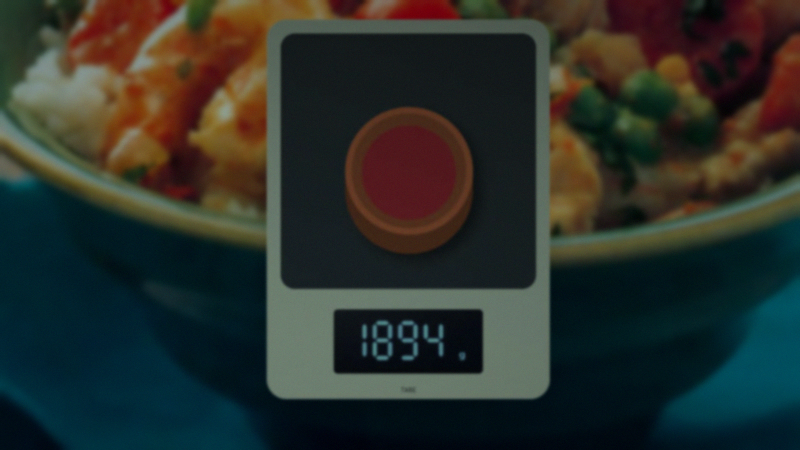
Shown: 1894 (g)
